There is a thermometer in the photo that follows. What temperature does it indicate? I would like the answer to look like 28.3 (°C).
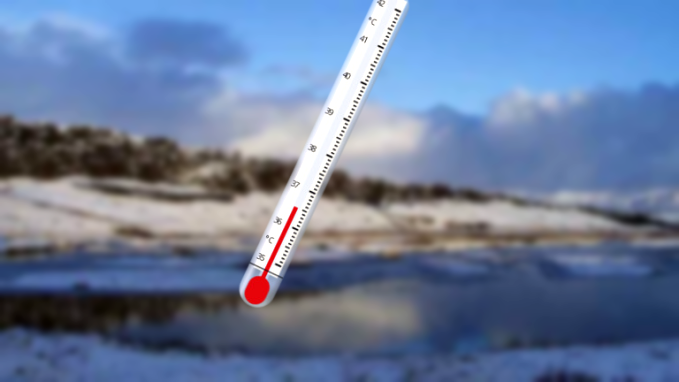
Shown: 36.5 (°C)
